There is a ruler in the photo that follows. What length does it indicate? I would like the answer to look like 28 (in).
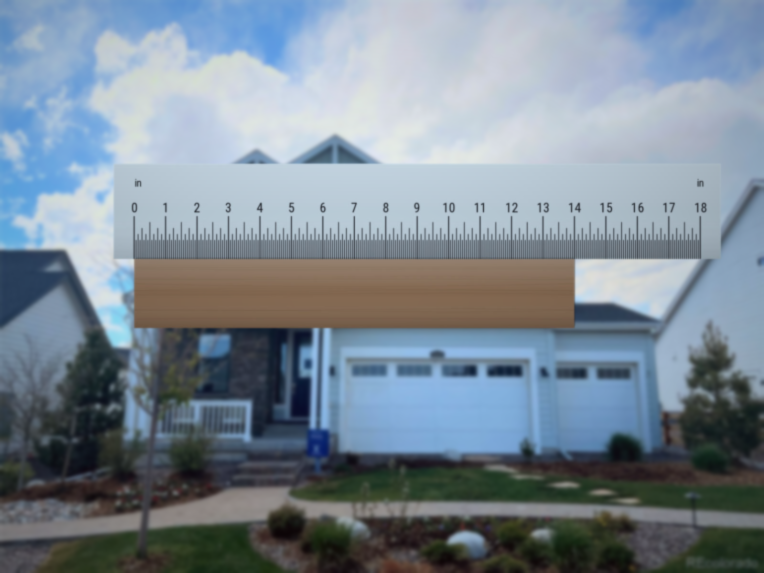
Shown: 14 (in)
